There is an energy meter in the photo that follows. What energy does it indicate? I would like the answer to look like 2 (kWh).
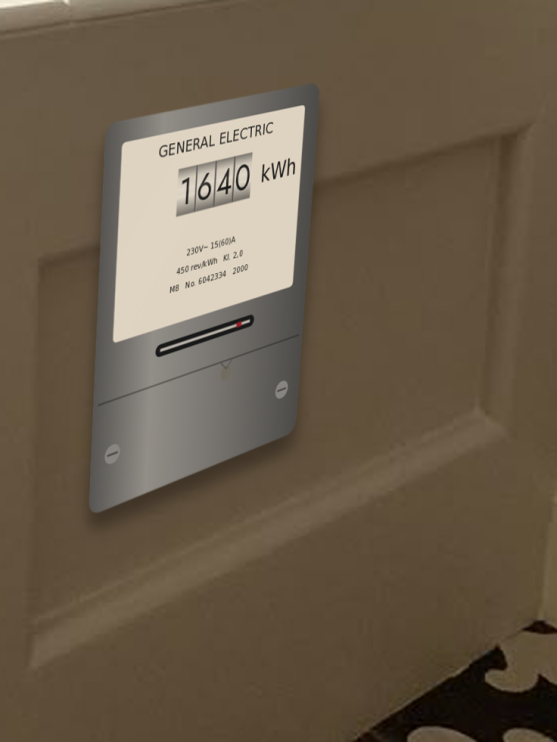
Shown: 1640 (kWh)
